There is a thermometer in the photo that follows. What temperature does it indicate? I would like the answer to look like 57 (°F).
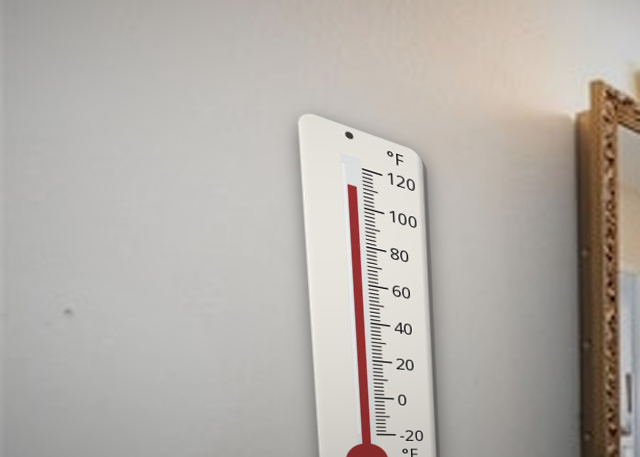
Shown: 110 (°F)
